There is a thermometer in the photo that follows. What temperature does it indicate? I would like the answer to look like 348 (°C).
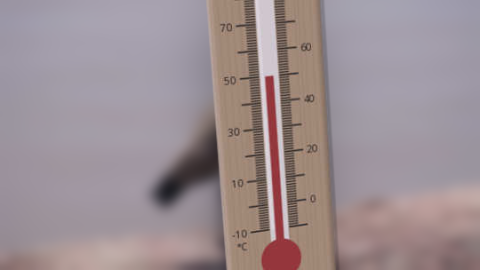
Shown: 50 (°C)
